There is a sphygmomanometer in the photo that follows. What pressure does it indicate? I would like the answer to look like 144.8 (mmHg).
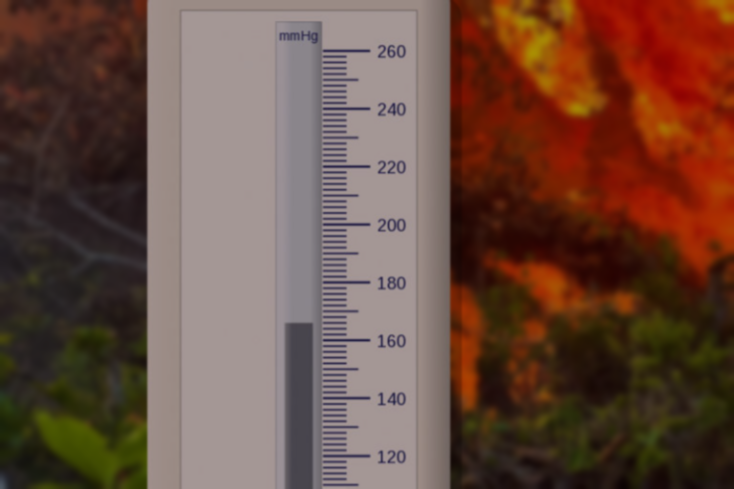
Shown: 166 (mmHg)
